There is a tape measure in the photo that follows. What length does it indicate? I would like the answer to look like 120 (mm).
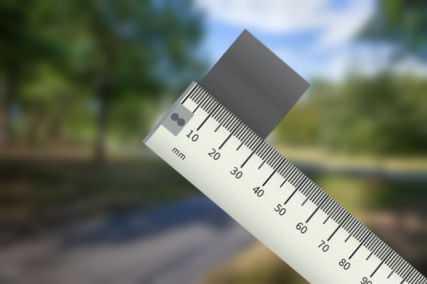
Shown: 30 (mm)
